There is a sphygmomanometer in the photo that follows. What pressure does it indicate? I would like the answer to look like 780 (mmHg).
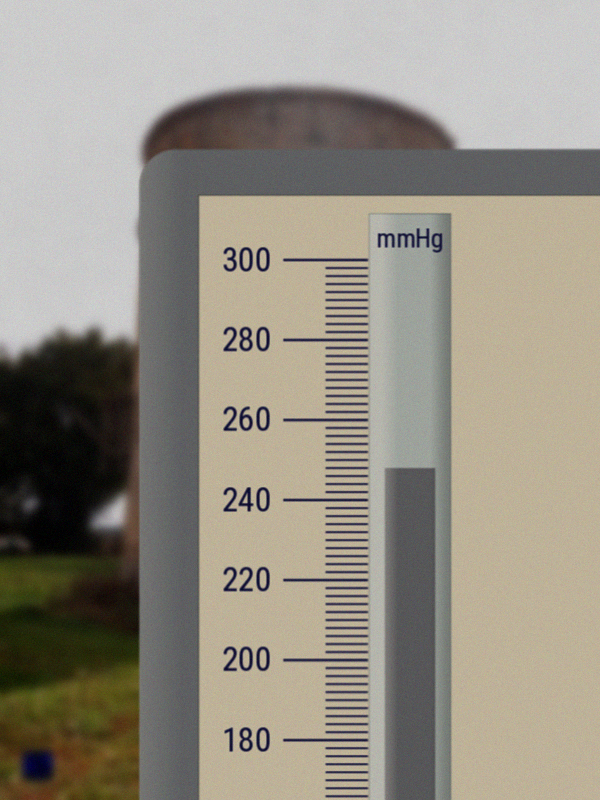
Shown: 248 (mmHg)
